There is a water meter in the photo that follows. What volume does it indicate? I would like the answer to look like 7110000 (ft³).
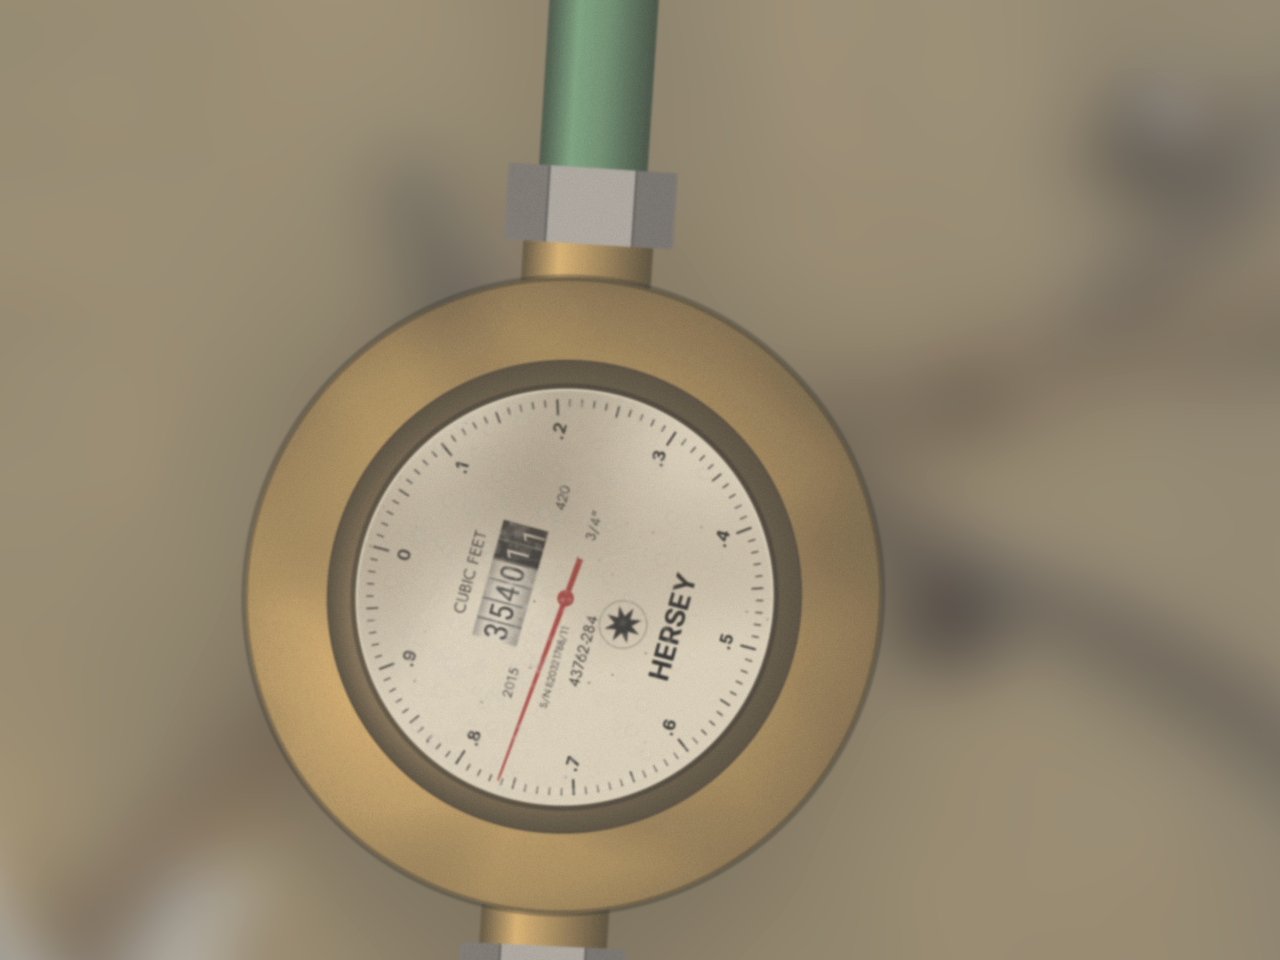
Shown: 354010.76 (ft³)
